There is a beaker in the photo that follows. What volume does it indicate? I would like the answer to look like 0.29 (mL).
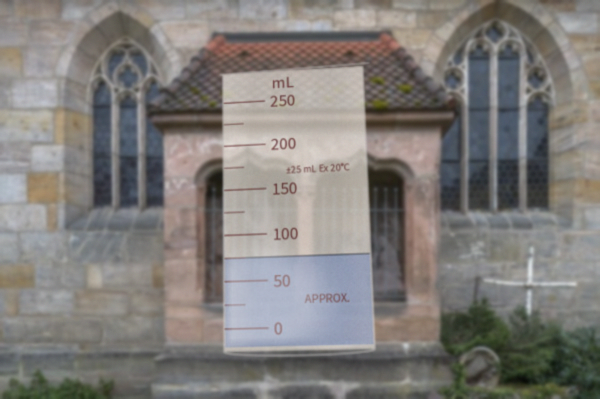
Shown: 75 (mL)
